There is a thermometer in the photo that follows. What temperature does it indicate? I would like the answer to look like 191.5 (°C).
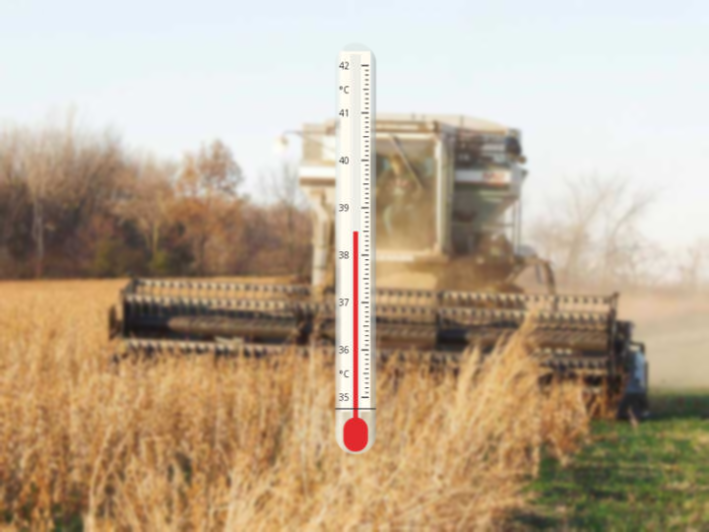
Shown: 38.5 (°C)
